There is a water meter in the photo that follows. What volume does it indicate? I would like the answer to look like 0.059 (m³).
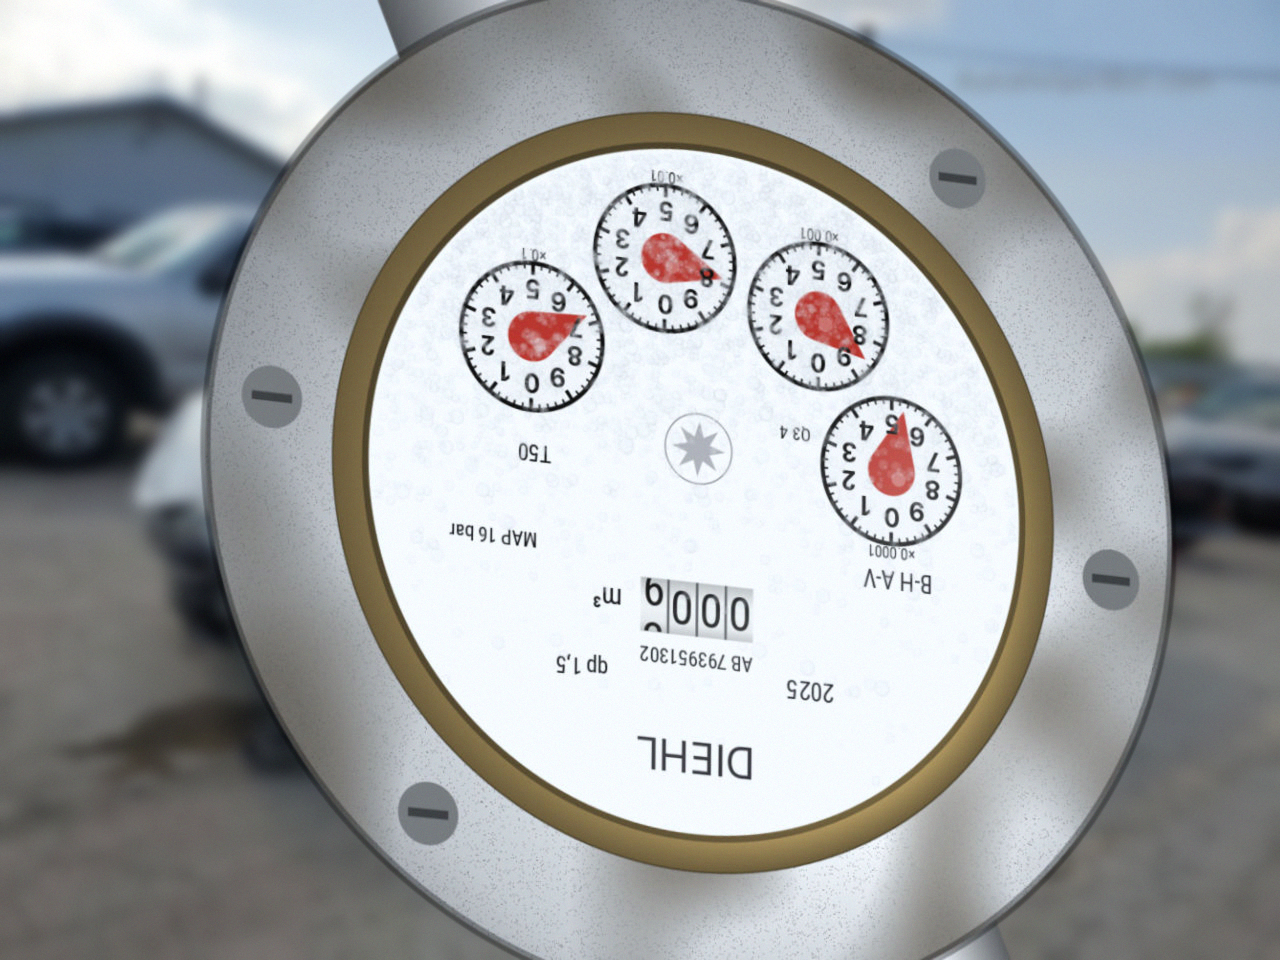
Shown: 8.6785 (m³)
